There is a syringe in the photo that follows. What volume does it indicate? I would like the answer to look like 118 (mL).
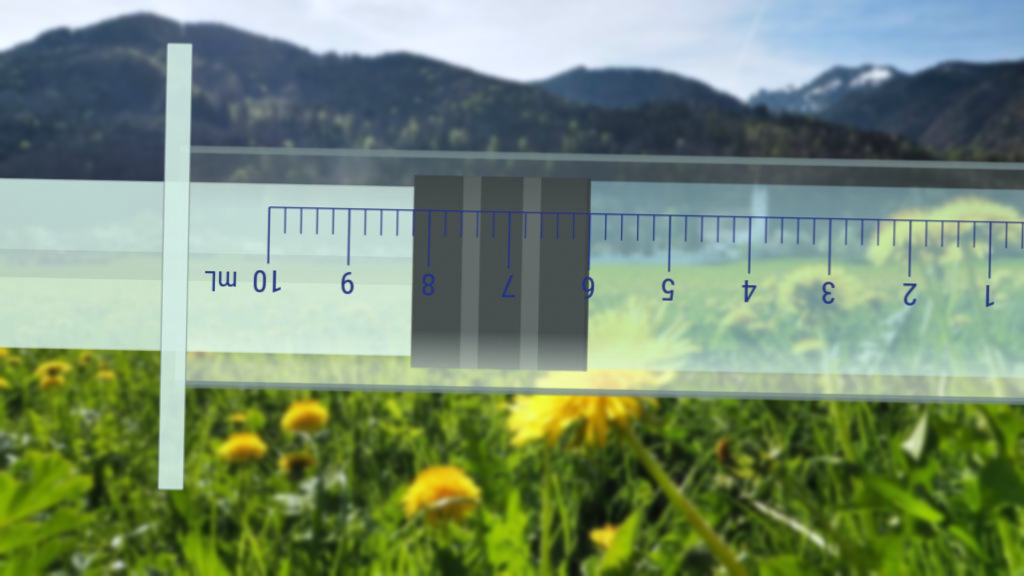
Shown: 6 (mL)
